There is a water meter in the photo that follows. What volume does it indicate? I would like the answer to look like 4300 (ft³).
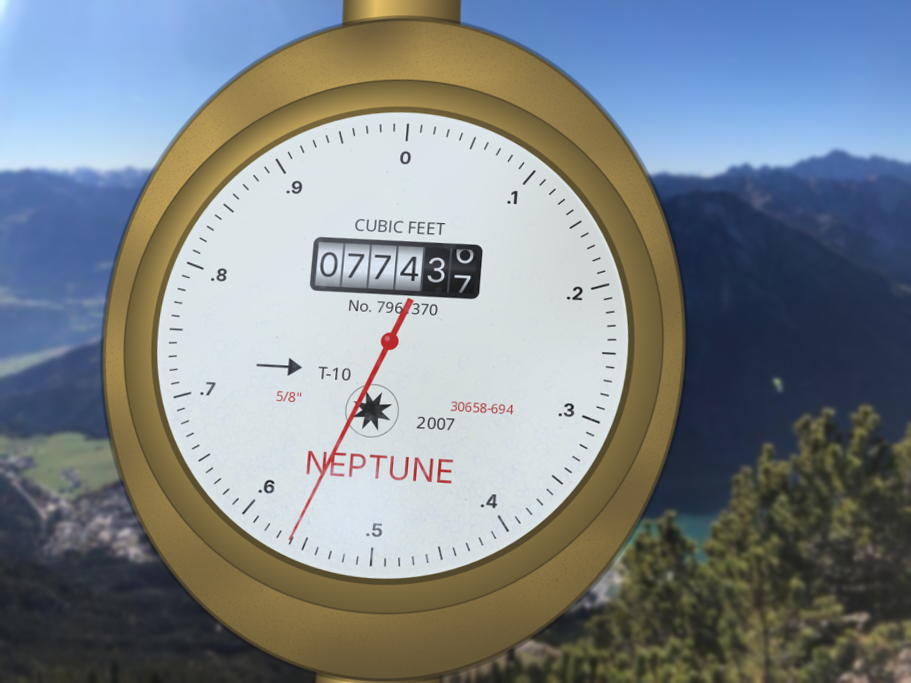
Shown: 77436.56 (ft³)
